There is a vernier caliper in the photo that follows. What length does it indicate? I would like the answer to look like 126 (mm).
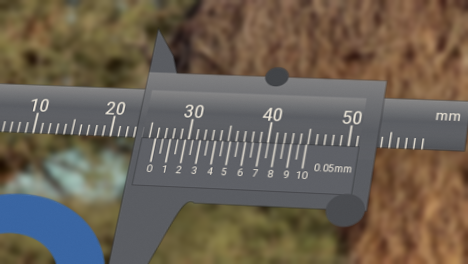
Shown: 25.8 (mm)
